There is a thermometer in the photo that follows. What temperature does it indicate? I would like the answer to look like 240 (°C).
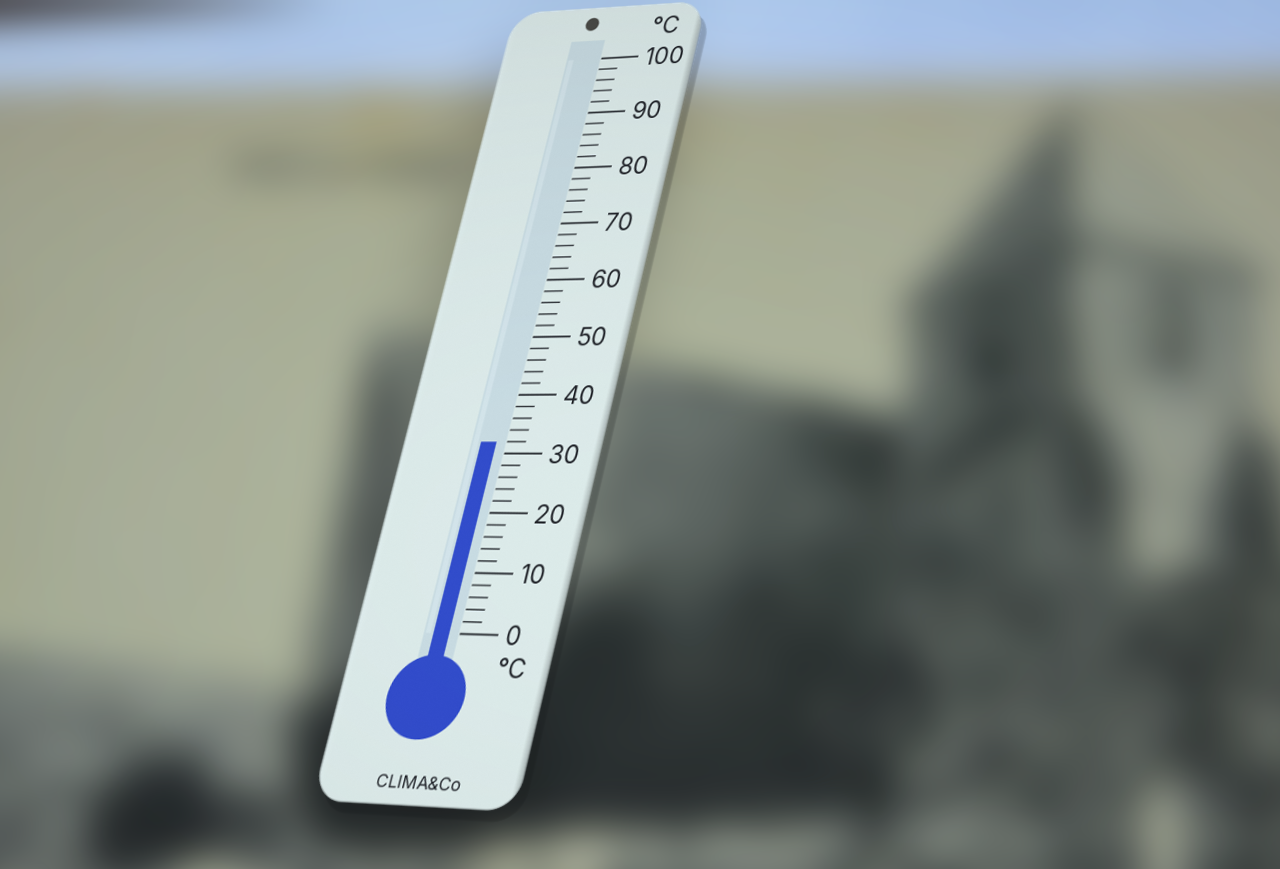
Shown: 32 (°C)
